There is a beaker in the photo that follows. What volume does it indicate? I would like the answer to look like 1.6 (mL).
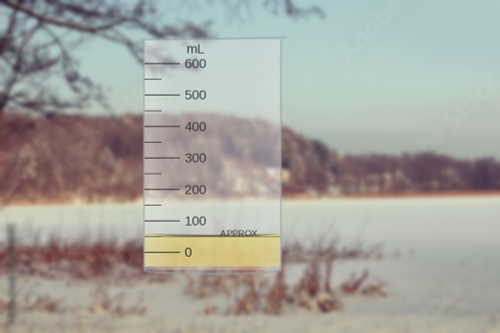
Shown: 50 (mL)
